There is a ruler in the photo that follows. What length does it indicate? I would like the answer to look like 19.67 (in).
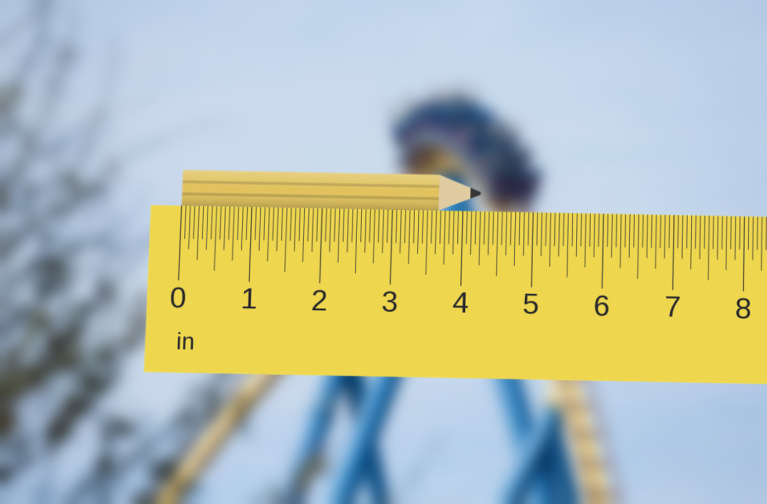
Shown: 4.25 (in)
